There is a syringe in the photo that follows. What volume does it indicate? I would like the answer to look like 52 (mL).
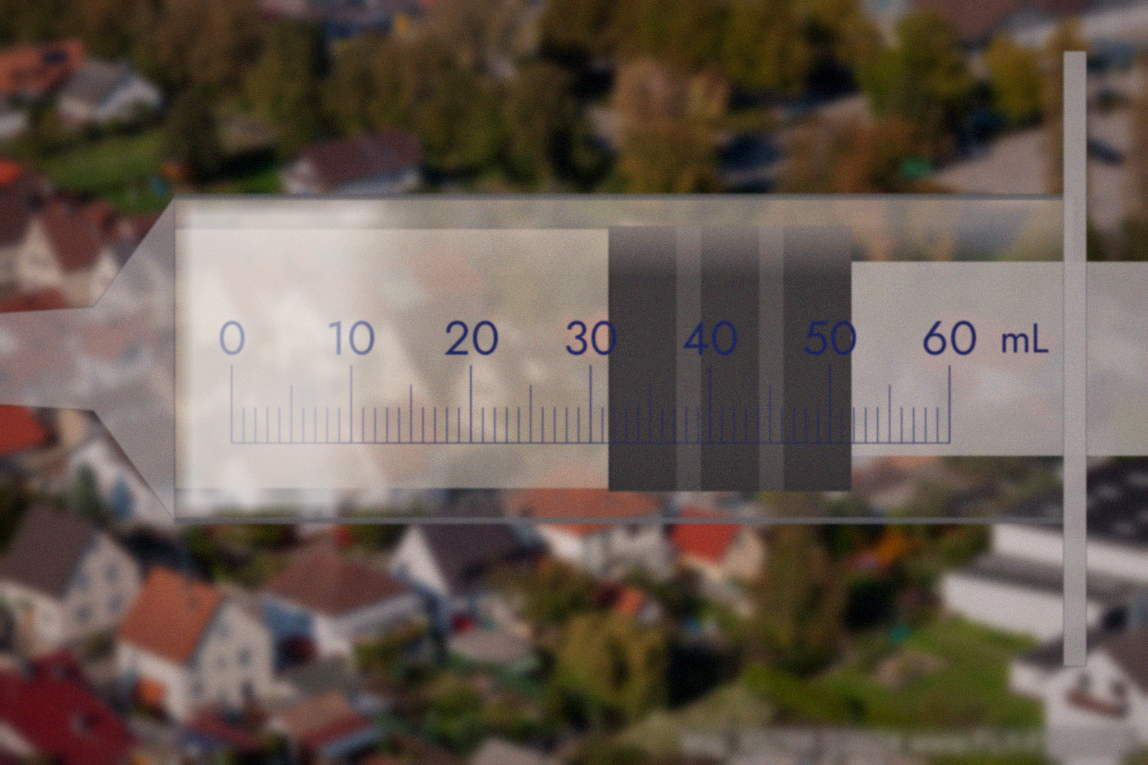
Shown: 31.5 (mL)
